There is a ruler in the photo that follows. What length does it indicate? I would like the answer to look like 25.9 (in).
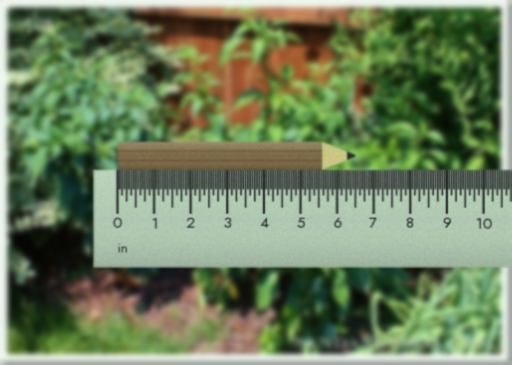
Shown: 6.5 (in)
